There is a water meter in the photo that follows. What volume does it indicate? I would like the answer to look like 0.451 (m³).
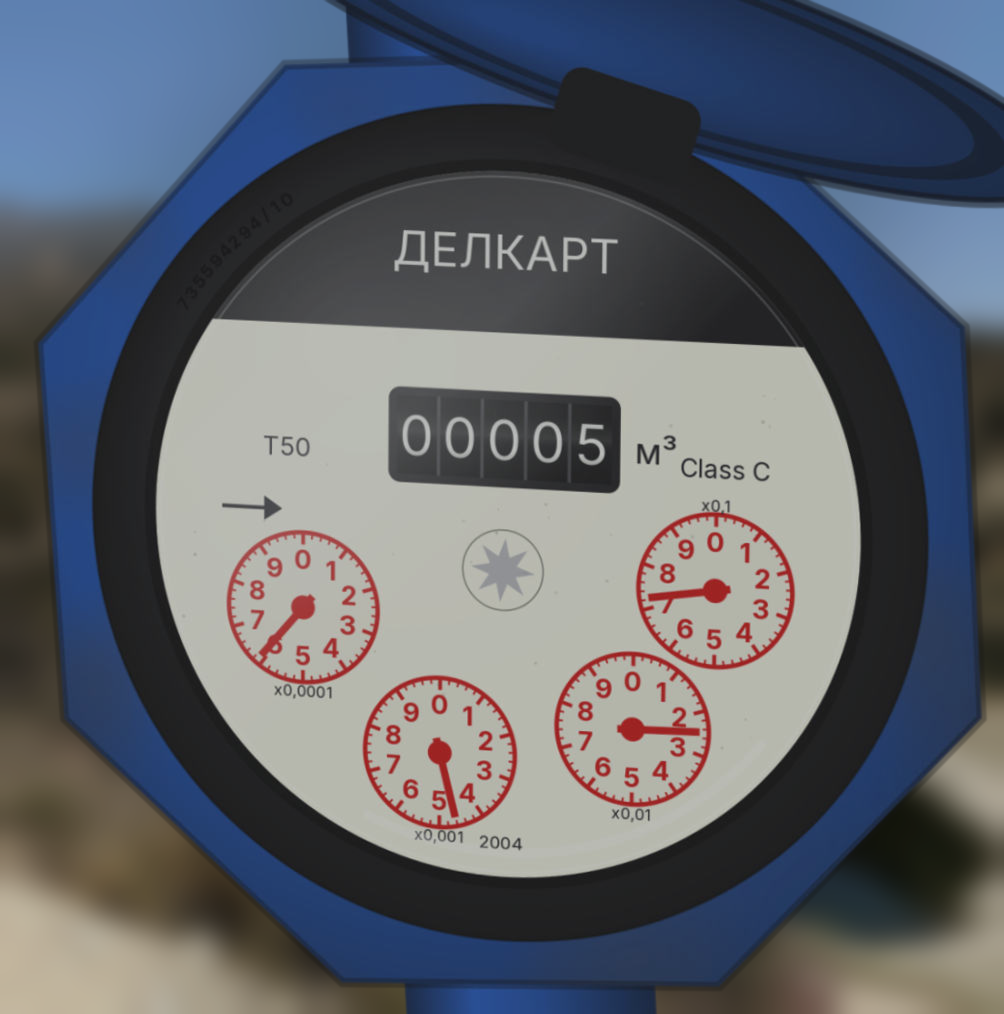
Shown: 5.7246 (m³)
